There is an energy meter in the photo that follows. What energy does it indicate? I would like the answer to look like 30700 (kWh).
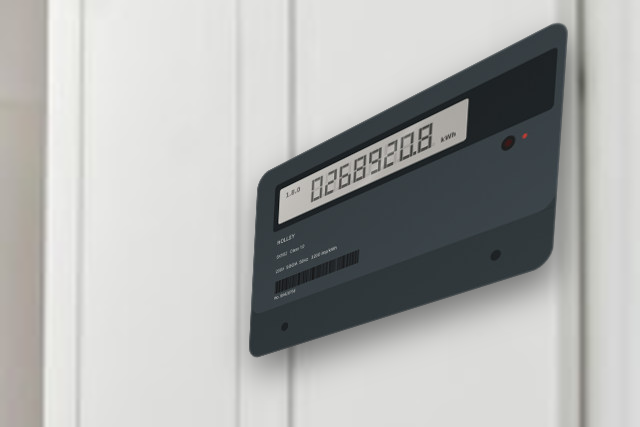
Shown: 268920.8 (kWh)
